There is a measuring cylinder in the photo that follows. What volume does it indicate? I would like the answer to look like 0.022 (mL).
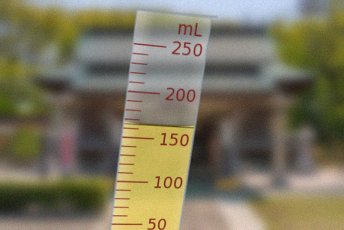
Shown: 165 (mL)
